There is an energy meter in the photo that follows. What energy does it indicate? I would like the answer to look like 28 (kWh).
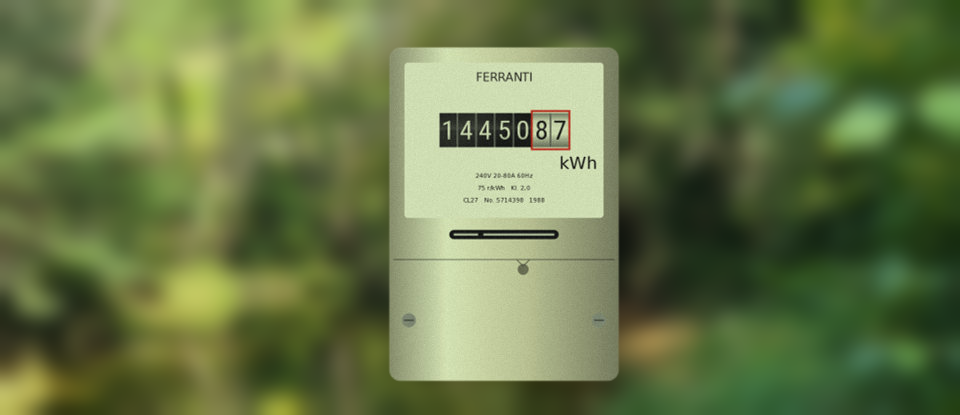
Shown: 14450.87 (kWh)
